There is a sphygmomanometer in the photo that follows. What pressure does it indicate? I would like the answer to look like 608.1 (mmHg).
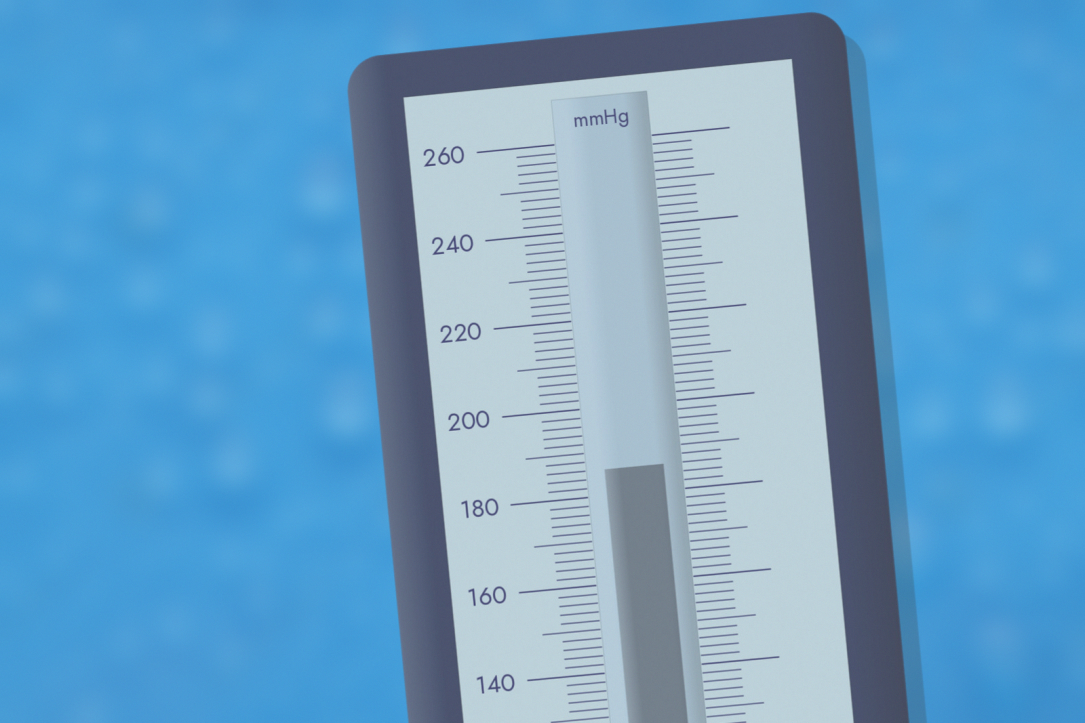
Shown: 186 (mmHg)
